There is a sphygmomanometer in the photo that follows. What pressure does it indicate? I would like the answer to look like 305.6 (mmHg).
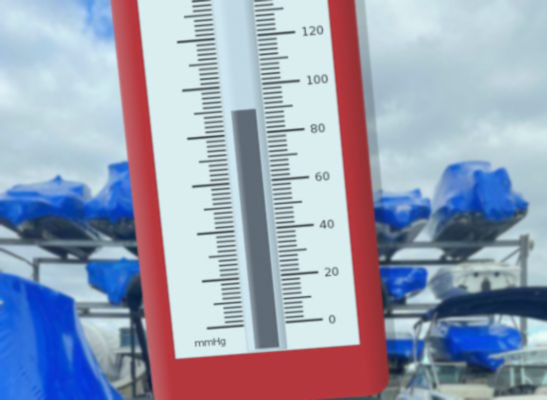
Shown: 90 (mmHg)
